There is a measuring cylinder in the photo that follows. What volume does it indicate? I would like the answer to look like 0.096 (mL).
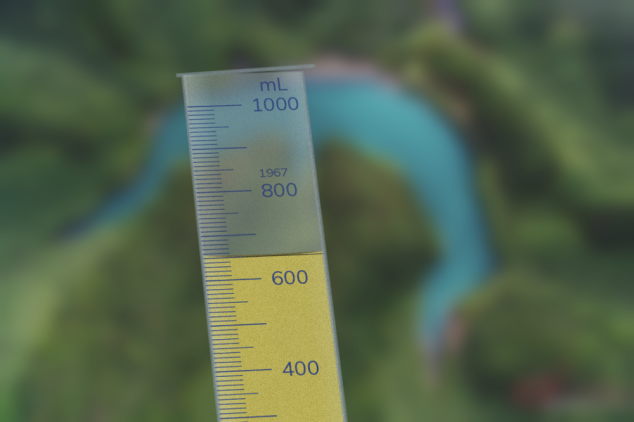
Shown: 650 (mL)
